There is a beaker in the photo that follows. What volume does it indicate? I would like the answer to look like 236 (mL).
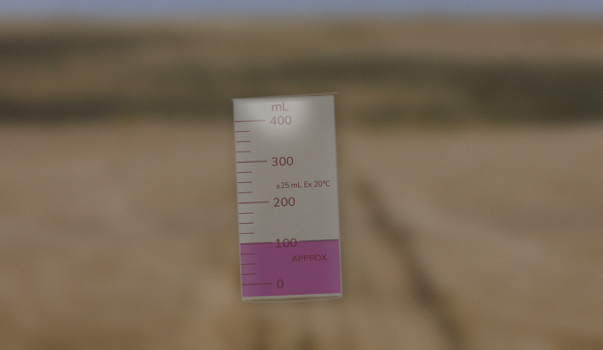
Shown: 100 (mL)
